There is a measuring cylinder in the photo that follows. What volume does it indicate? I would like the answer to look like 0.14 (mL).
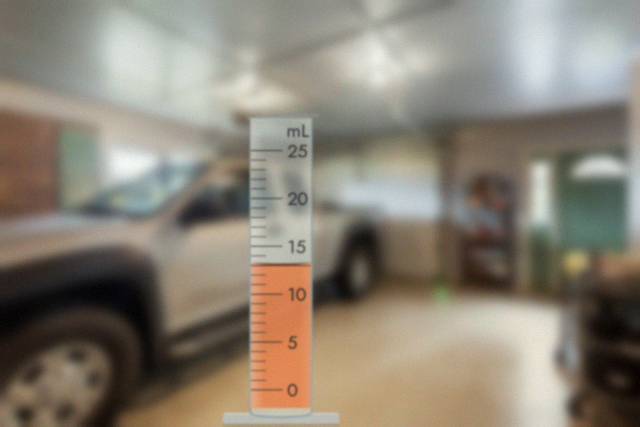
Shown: 13 (mL)
